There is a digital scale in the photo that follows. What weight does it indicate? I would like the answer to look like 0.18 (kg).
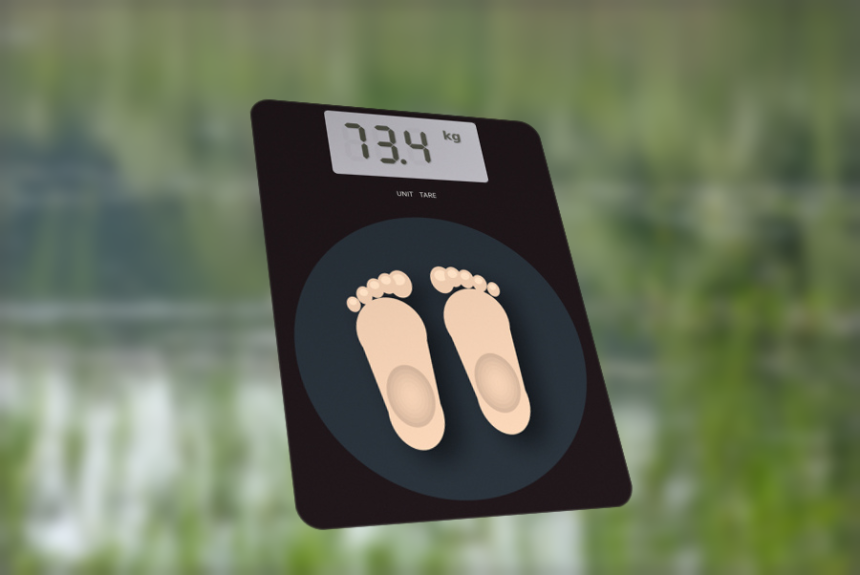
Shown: 73.4 (kg)
